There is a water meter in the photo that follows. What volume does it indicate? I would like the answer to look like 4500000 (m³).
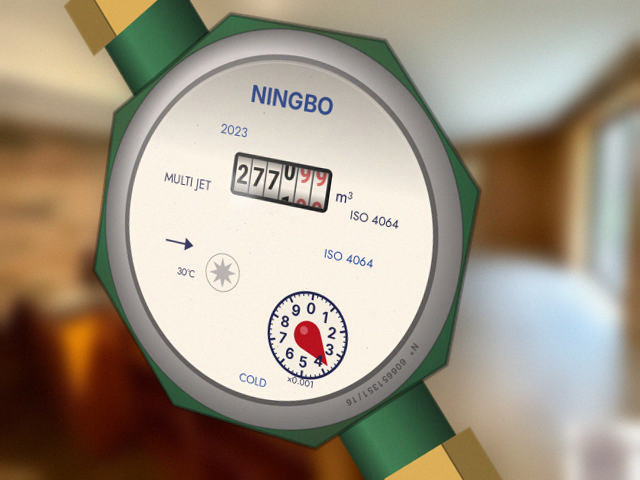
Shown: 2770.993 (m³)
